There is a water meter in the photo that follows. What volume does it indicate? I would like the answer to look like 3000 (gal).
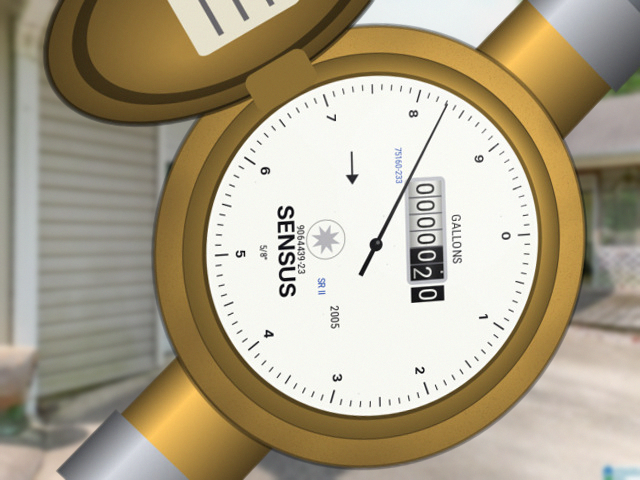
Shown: 18.3 (gal)
